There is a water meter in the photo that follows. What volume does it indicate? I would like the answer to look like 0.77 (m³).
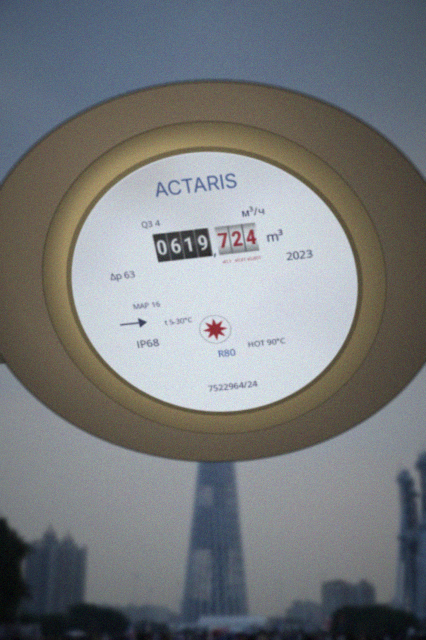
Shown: 619.724 (m³)
